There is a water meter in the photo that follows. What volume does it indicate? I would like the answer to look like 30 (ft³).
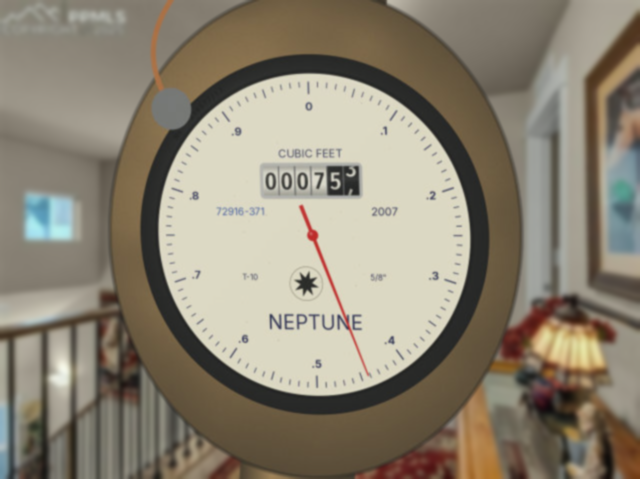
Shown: 753.44 (ft³)
